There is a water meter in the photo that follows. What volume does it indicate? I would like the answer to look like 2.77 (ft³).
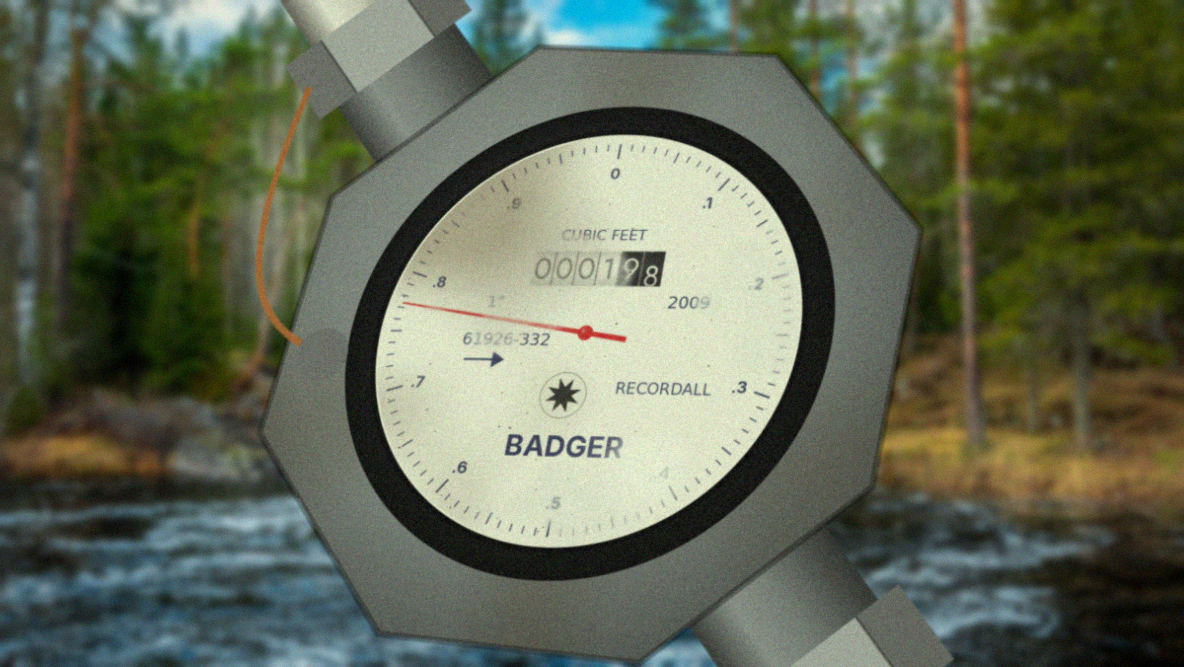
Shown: 197.77 (ft³)
